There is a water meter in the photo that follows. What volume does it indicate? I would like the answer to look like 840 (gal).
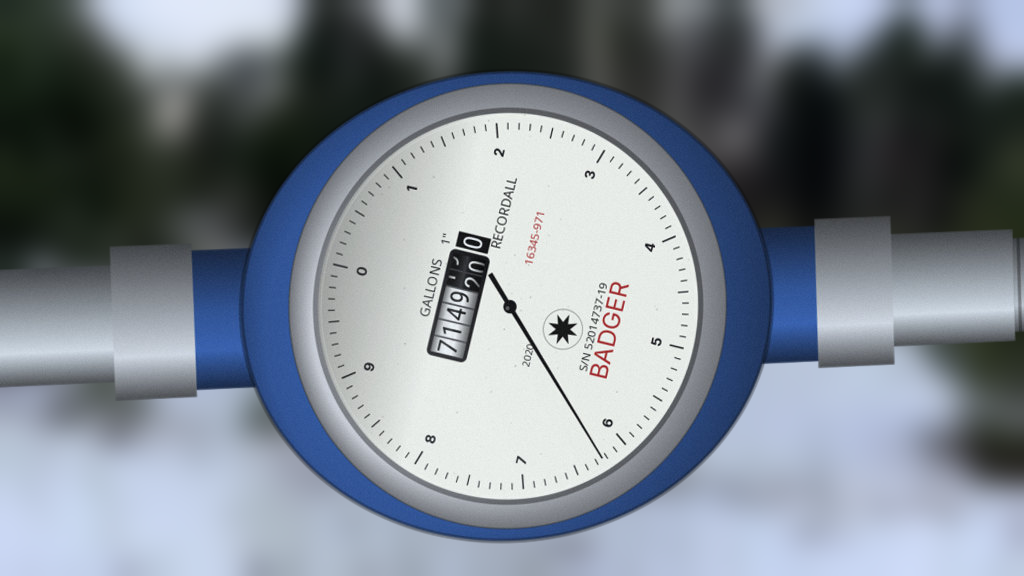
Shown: 7149196.2 (gal)
